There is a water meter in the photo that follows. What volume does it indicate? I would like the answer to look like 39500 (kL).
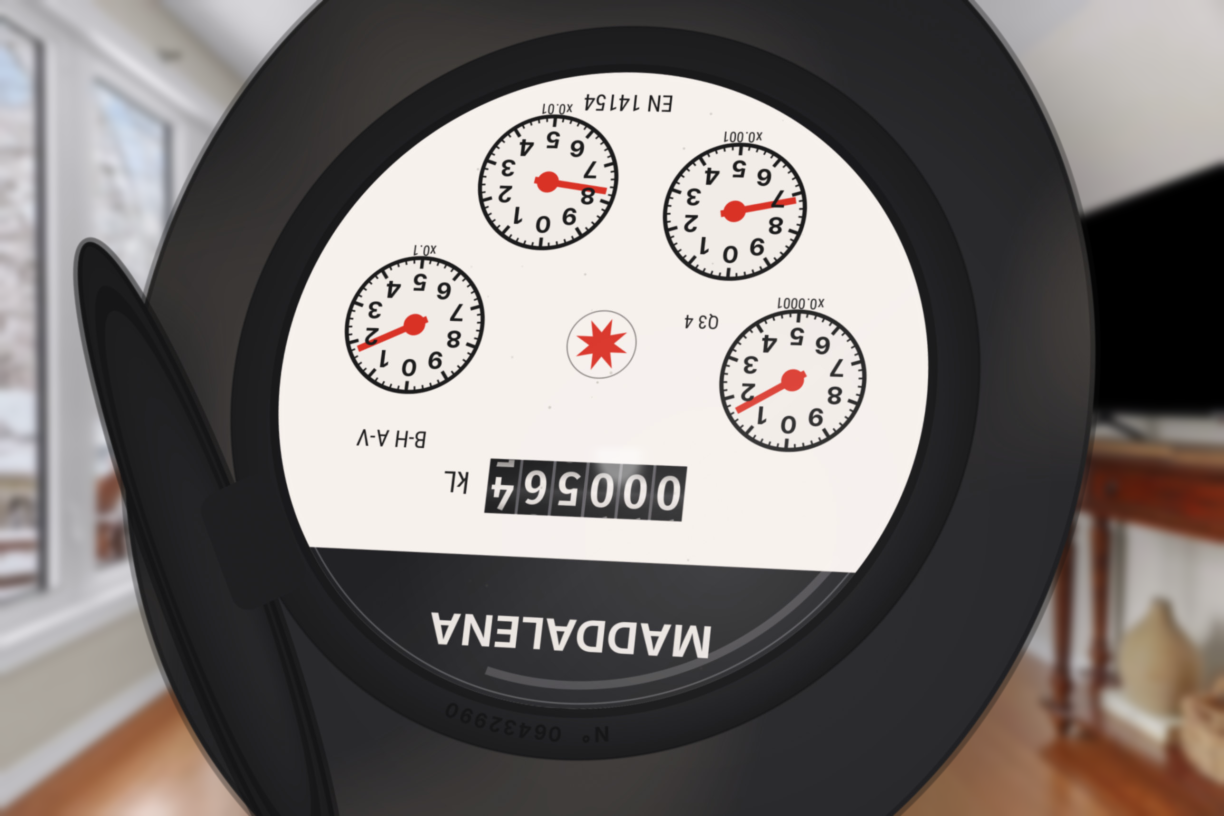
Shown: 564.1771 (kL)
